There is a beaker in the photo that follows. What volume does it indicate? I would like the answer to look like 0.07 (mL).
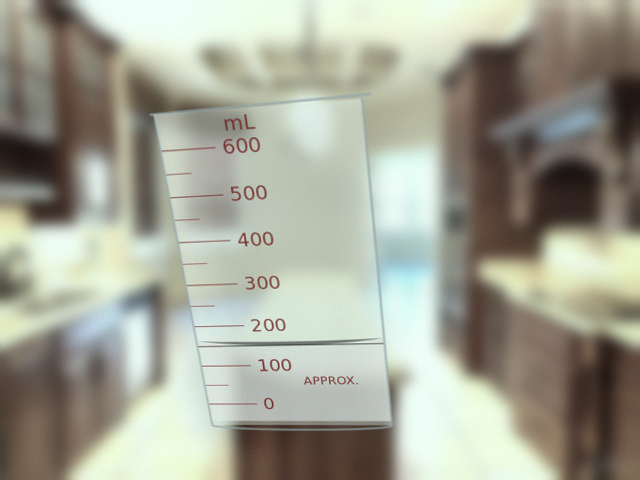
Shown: 150 (mL)
